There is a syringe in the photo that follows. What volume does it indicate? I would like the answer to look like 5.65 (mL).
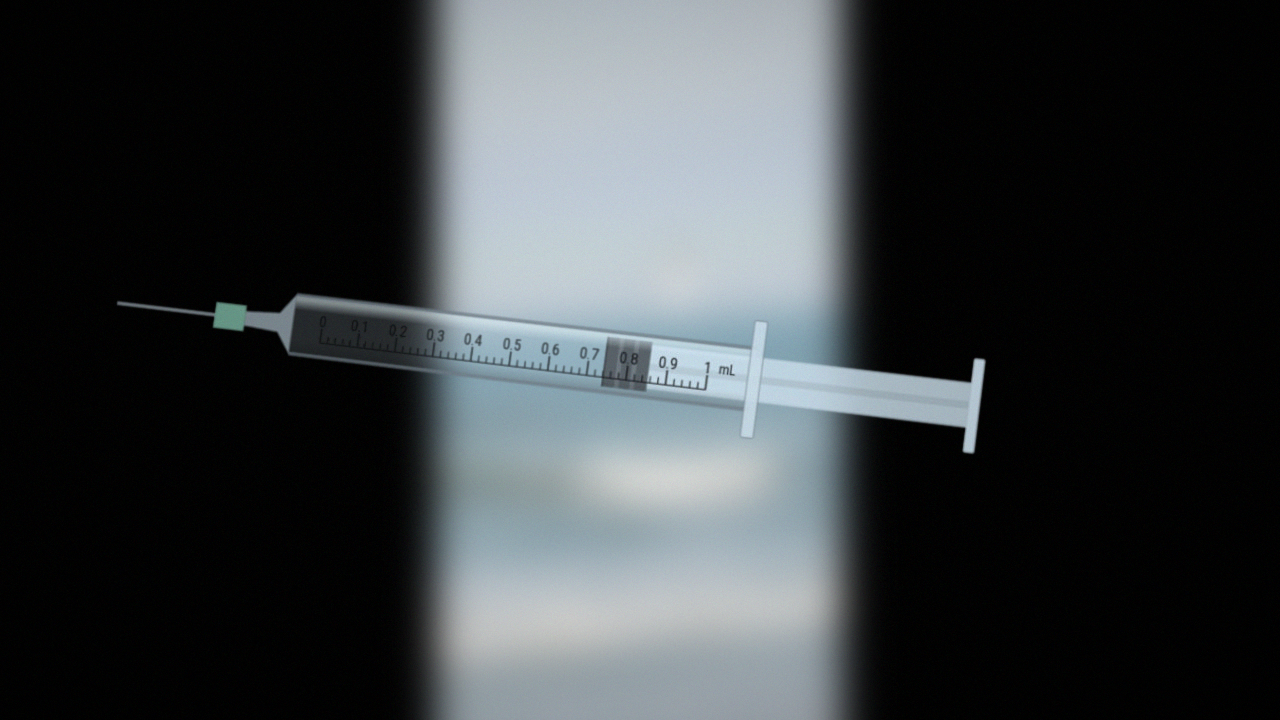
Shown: 0.74 (mL)
